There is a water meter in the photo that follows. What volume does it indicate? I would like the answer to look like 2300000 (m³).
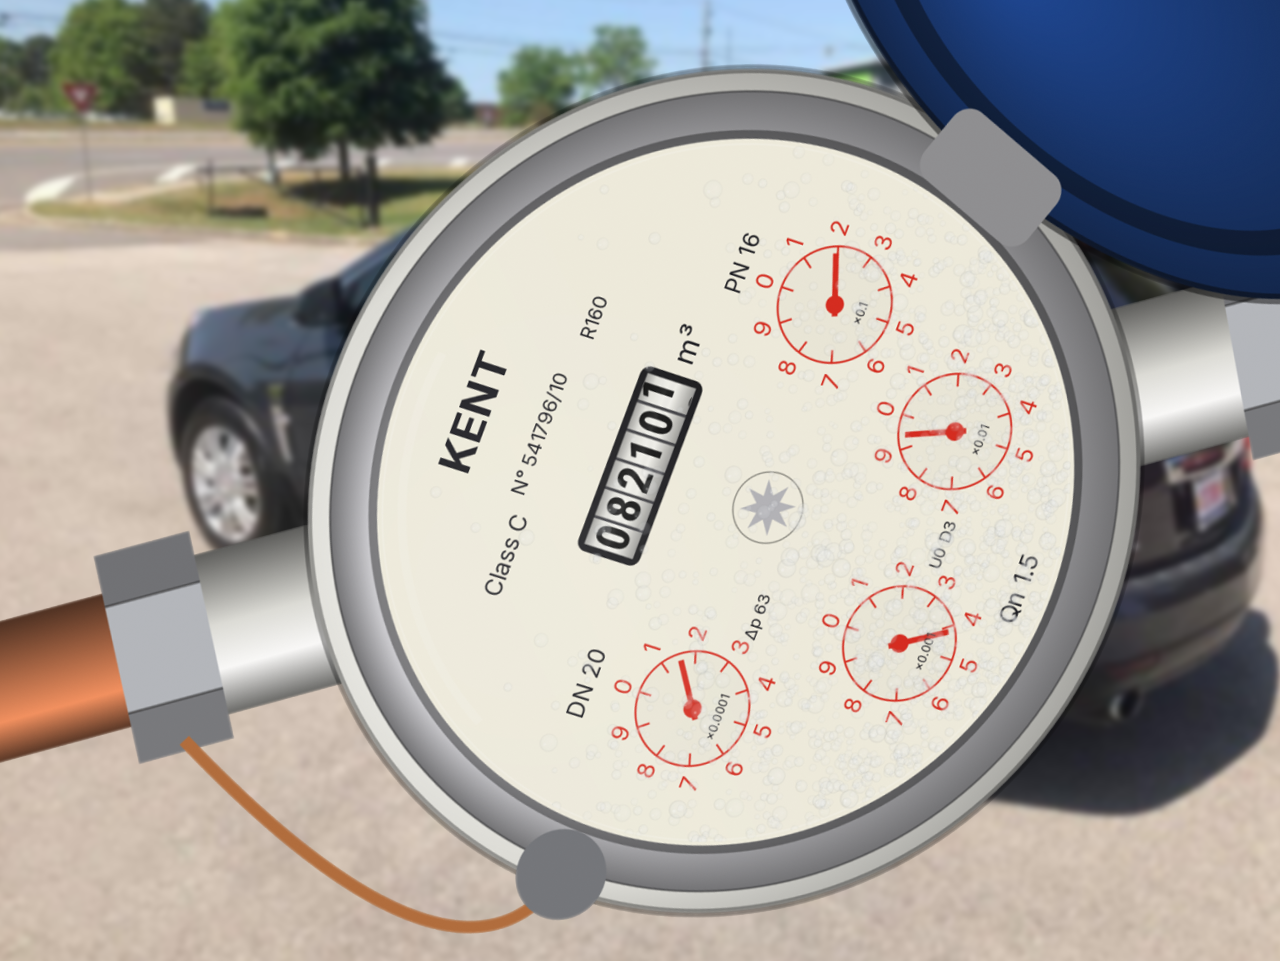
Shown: 82101.1941 (m³)
